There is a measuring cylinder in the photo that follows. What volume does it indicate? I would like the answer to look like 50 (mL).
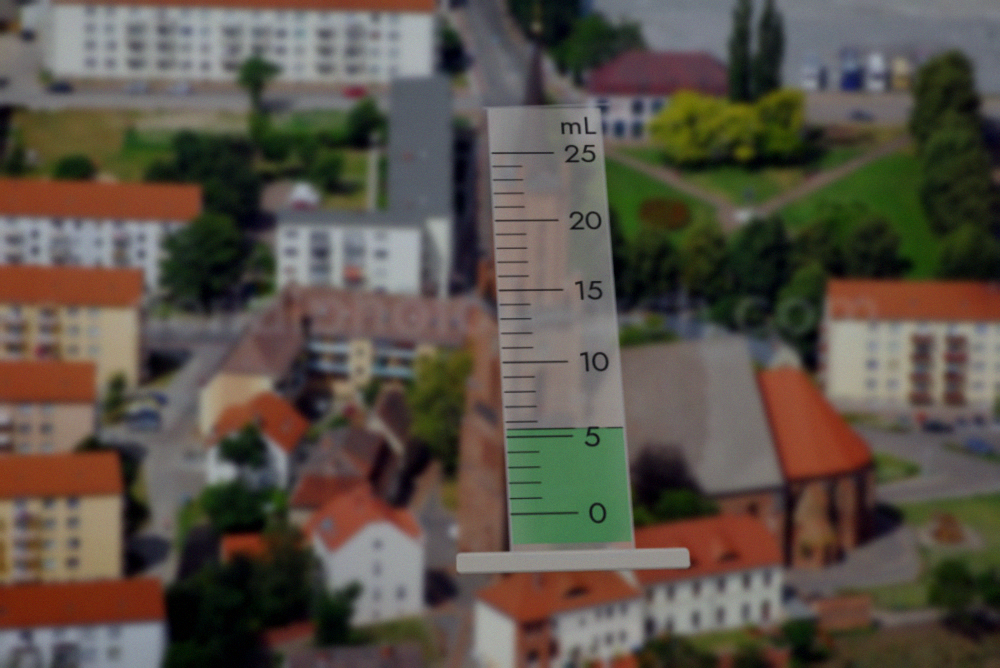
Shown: 5.5 (mL)
